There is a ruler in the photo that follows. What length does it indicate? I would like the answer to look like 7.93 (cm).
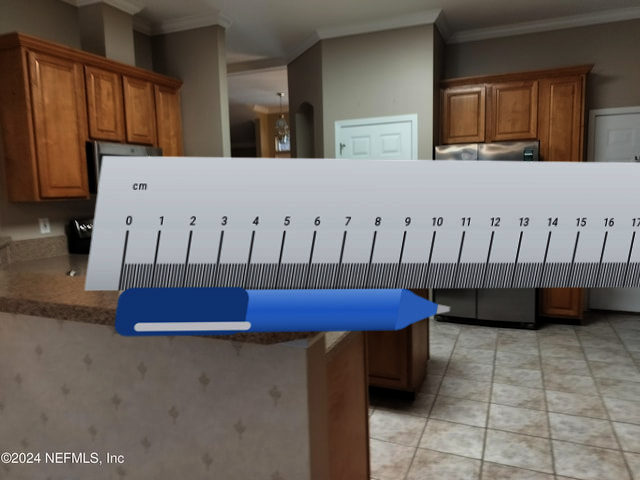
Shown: 11 (cm)
